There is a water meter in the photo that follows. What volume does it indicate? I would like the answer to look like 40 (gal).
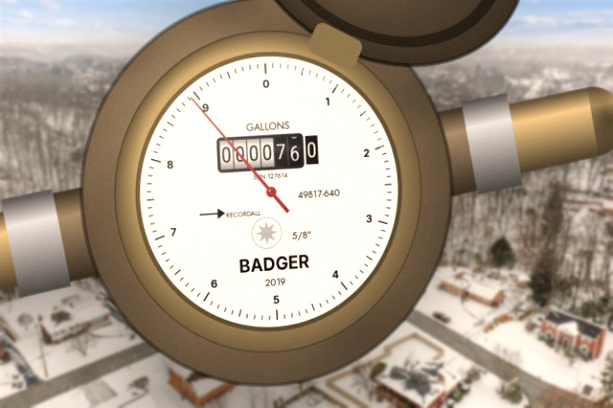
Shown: 758.9 (gal)
